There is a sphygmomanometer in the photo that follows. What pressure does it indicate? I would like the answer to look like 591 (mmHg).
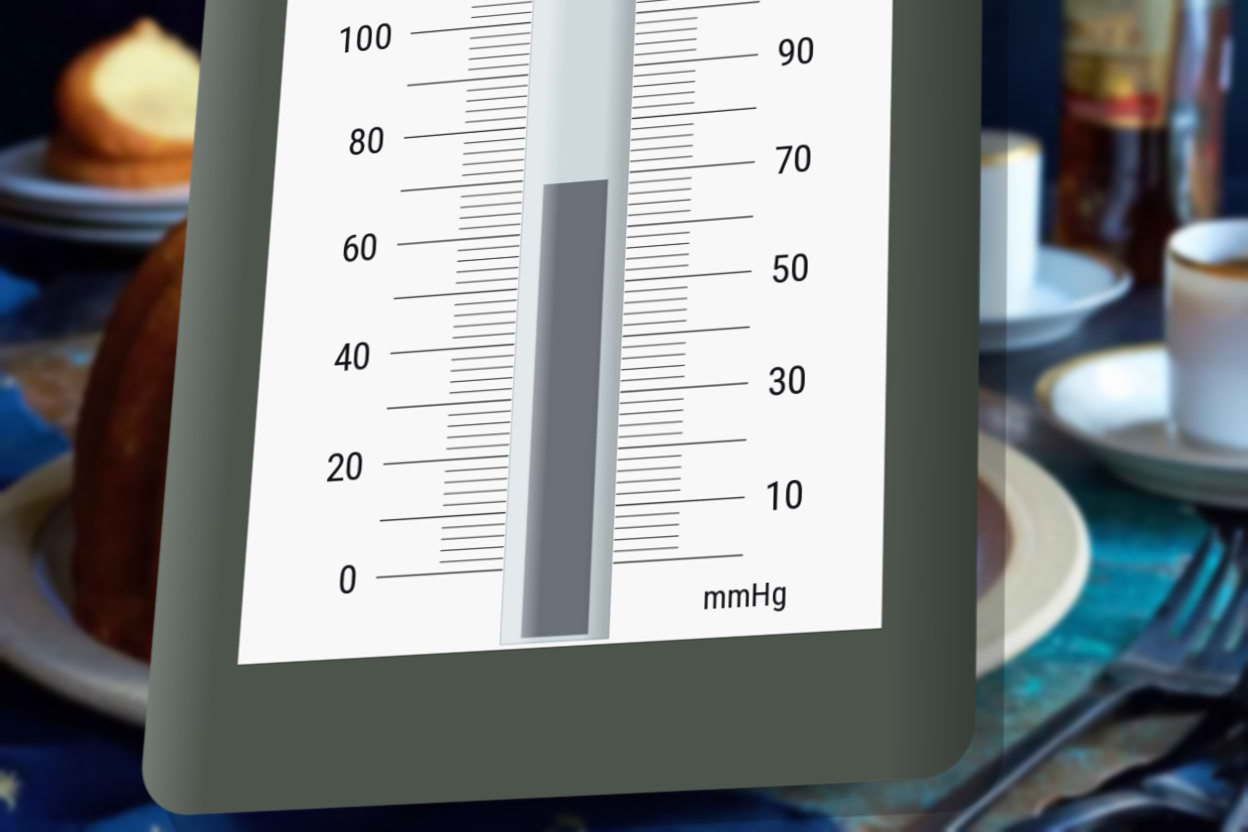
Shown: 69 (mmHg)
